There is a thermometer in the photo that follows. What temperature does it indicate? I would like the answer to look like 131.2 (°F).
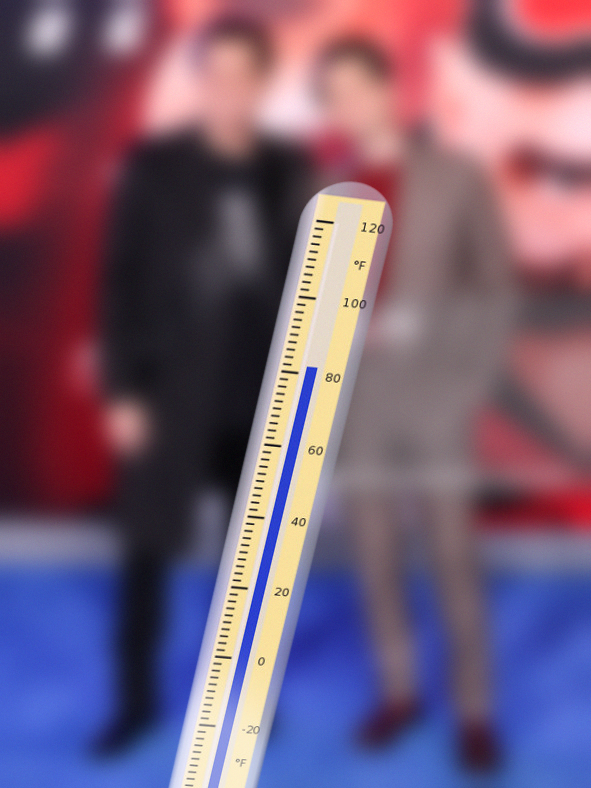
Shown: 82 (°F)
